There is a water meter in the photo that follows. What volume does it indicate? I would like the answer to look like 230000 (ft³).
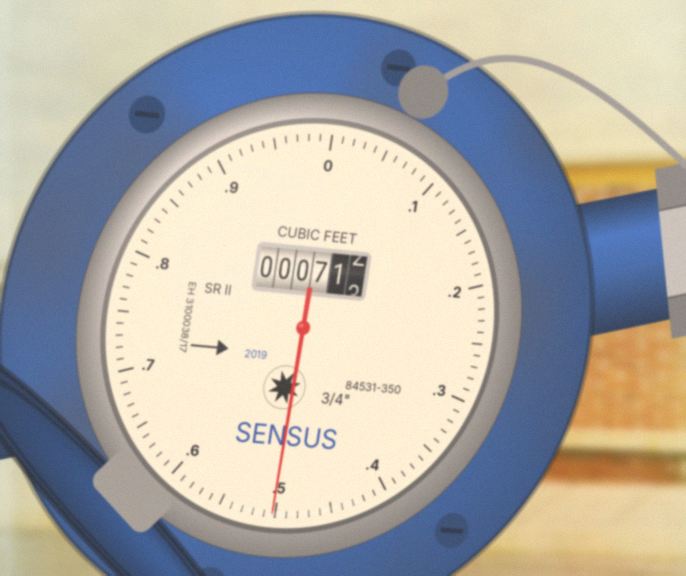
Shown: 712.50 (ft³)
